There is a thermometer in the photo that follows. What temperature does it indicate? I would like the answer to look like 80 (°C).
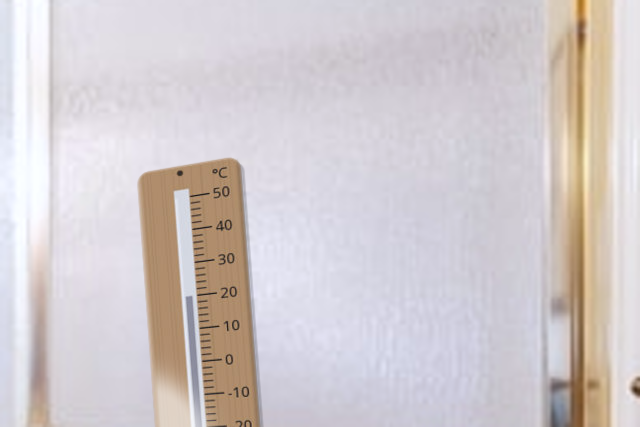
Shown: 20 (°C)
